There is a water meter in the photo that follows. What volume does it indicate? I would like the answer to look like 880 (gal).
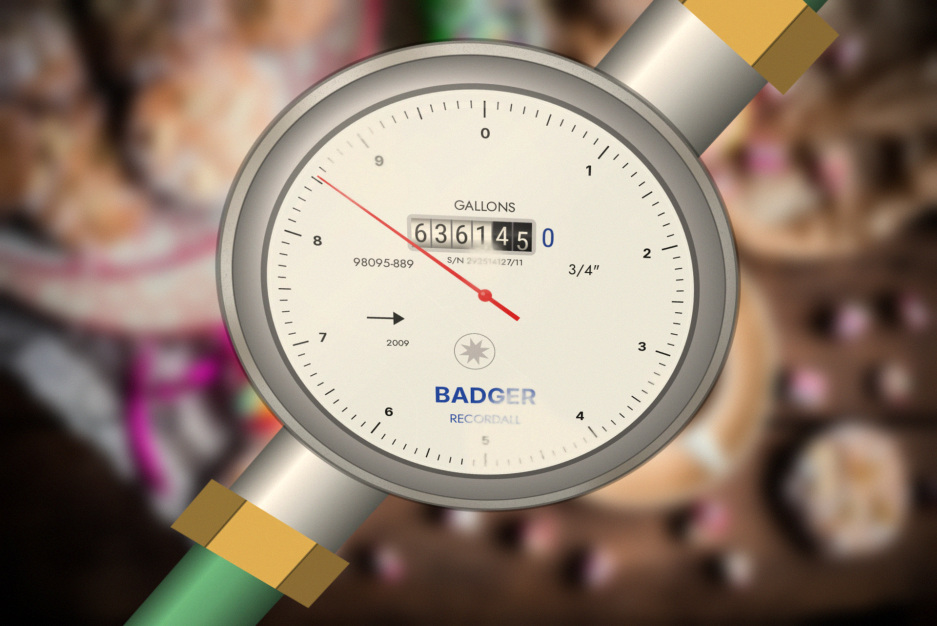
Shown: 6361448.5 (gal)
